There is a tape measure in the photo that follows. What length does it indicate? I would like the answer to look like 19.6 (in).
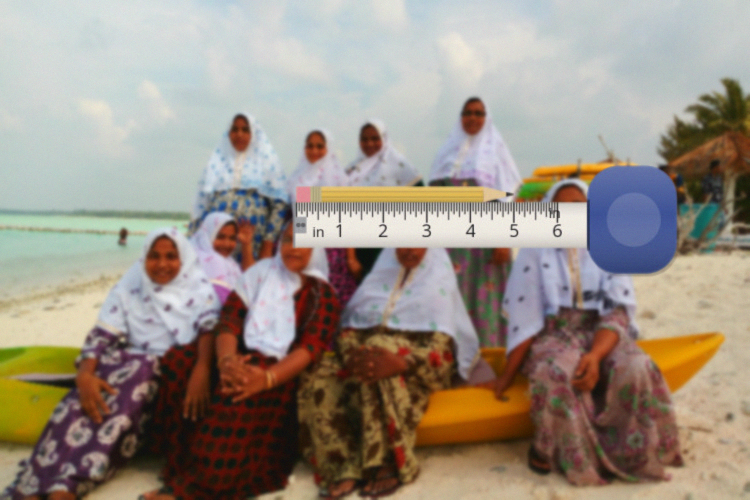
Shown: 5 (in)
